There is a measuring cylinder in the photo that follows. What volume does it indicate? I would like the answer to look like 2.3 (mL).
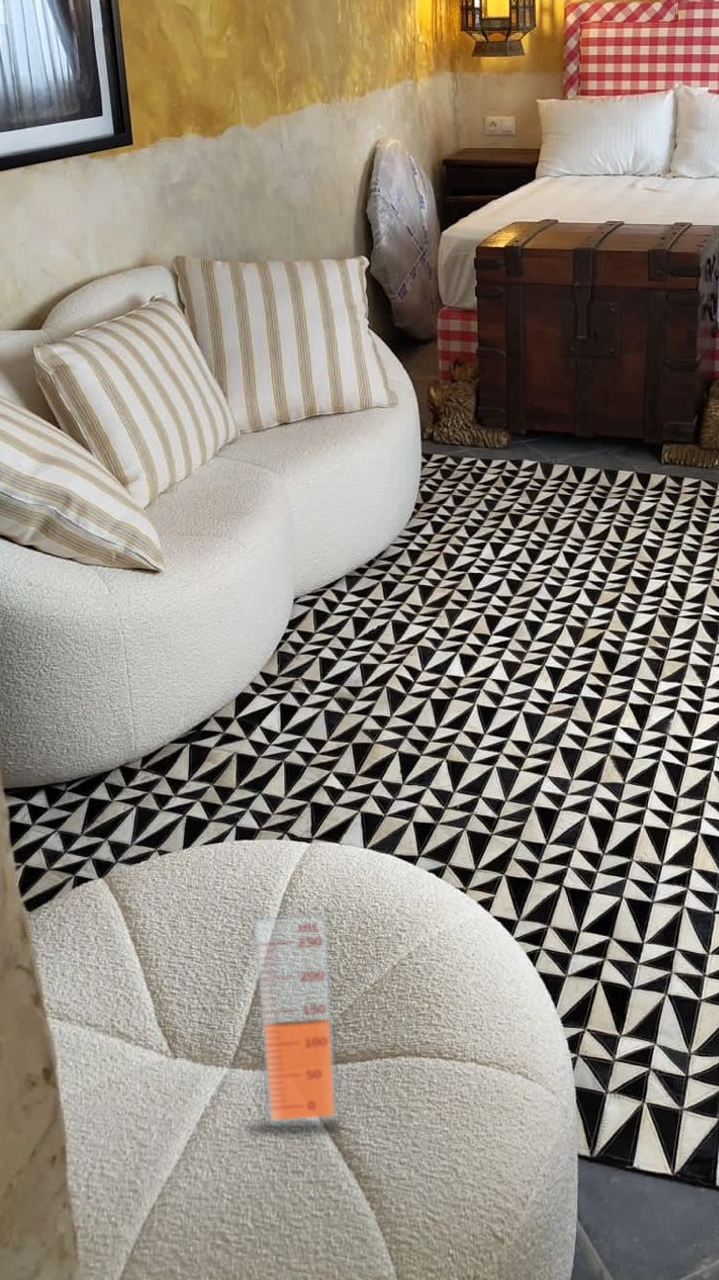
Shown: 130 (mL)
